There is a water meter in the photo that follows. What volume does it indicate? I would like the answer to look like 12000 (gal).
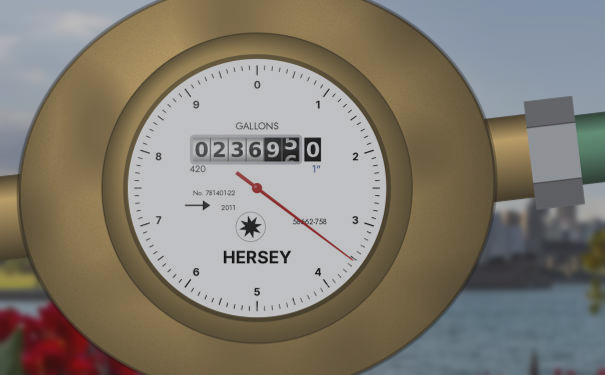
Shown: 236953.5 (gal)
